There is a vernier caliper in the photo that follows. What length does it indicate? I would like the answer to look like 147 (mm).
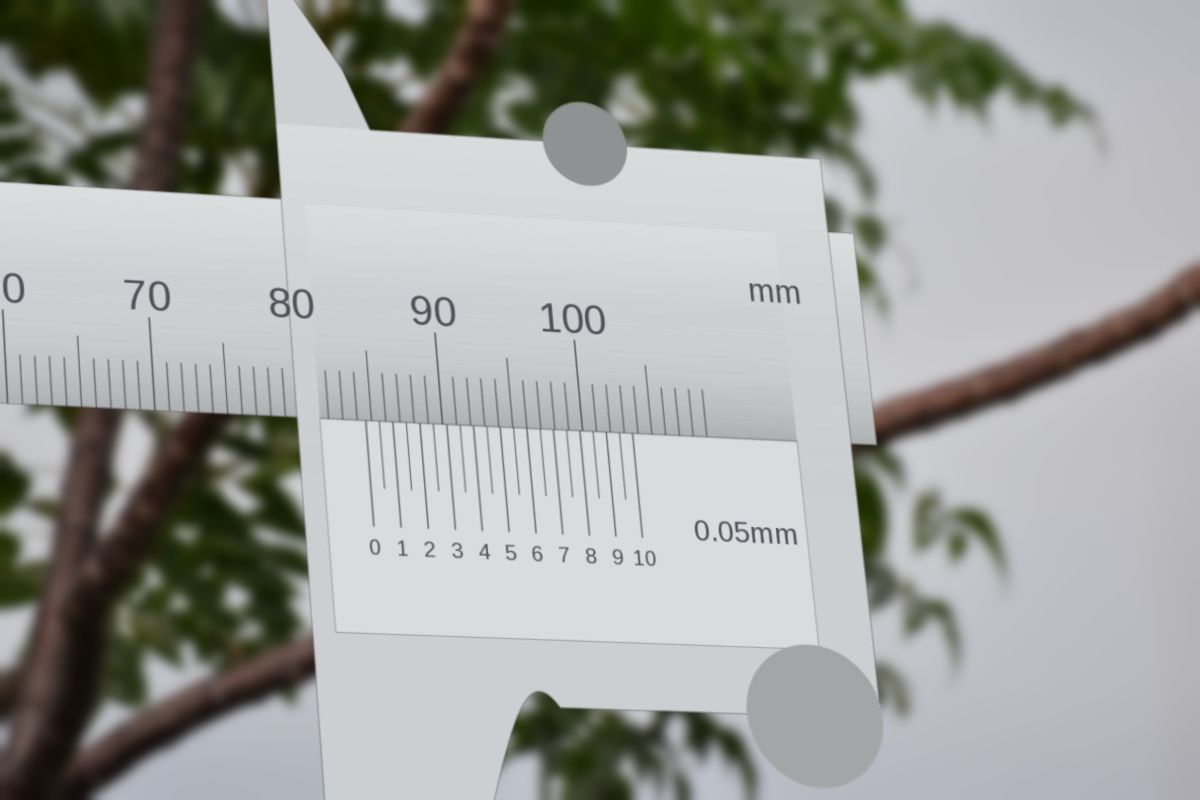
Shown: 84.6 (mm)
